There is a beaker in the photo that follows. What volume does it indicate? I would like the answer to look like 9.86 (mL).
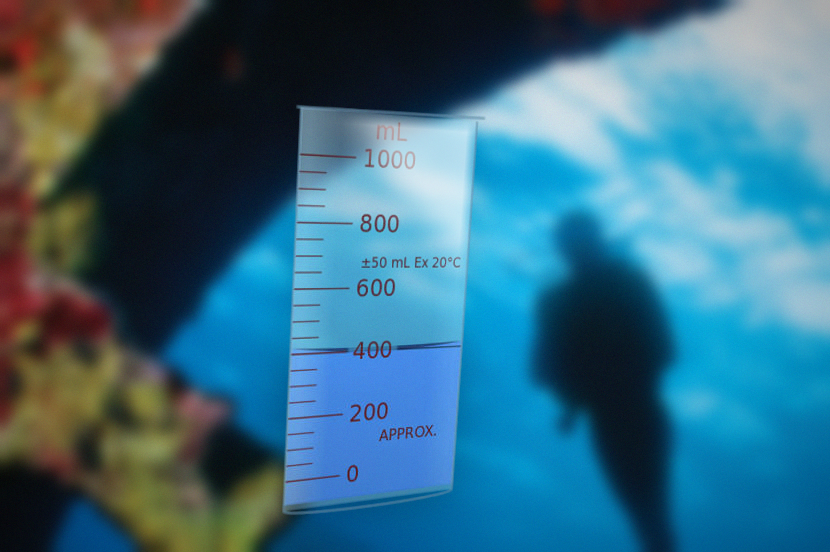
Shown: 400 (mL)
